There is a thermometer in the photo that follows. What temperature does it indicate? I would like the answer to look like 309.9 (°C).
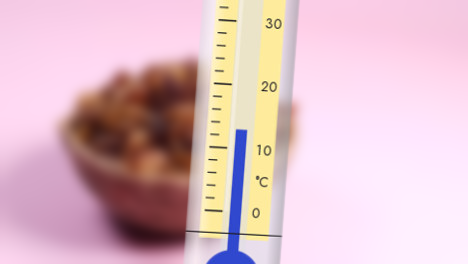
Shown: 13 (°C)
